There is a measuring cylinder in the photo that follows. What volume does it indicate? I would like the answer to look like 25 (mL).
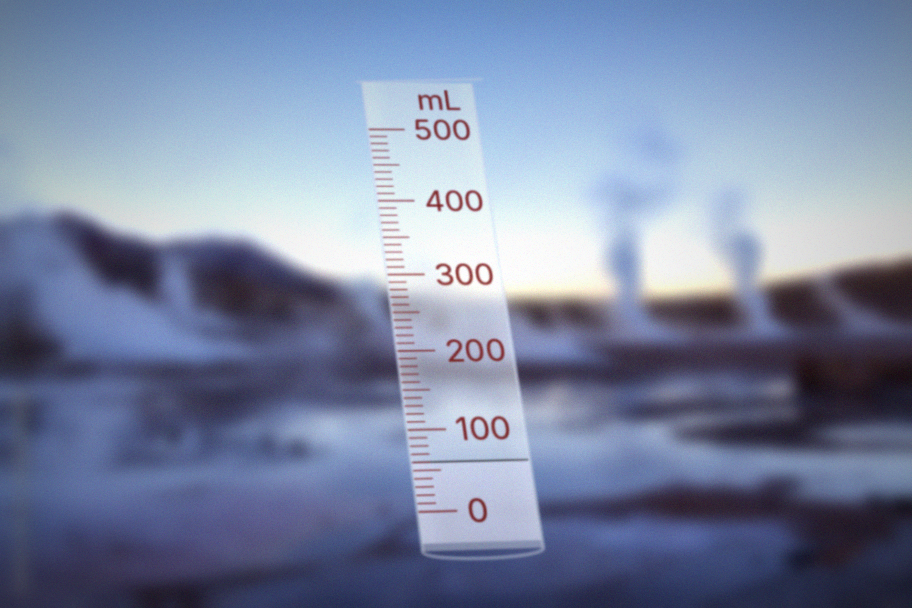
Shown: 60 (mL)
